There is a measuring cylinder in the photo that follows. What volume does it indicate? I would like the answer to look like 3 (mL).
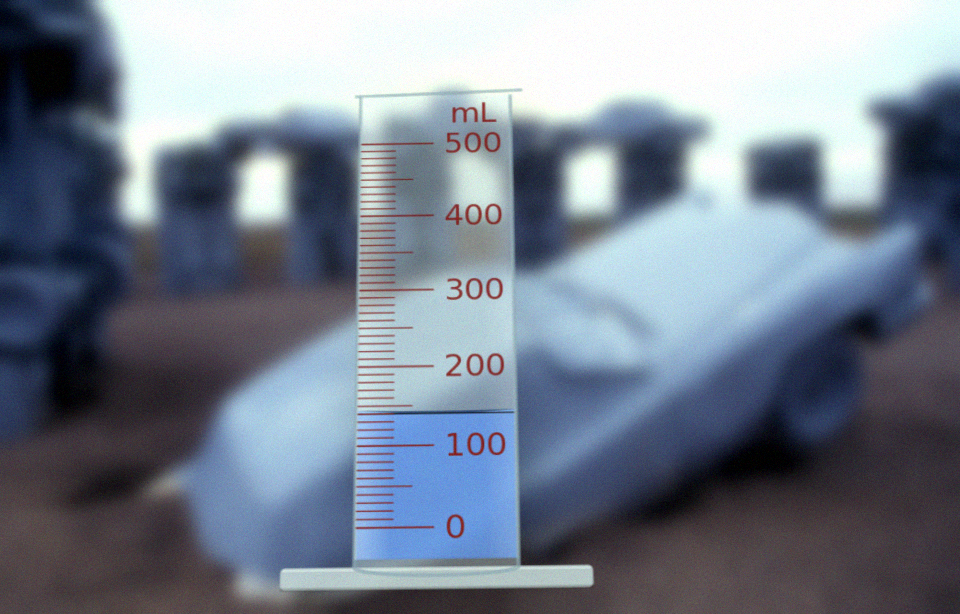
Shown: 140 (mL)
